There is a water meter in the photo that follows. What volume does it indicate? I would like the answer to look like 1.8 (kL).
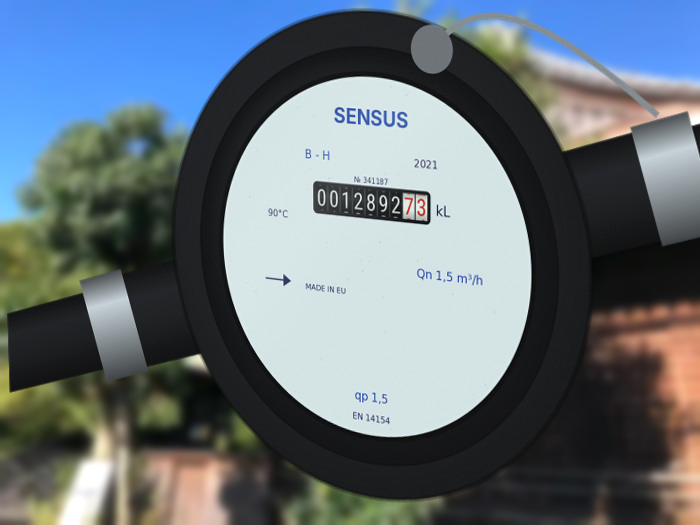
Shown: 12892.73 (kL)
